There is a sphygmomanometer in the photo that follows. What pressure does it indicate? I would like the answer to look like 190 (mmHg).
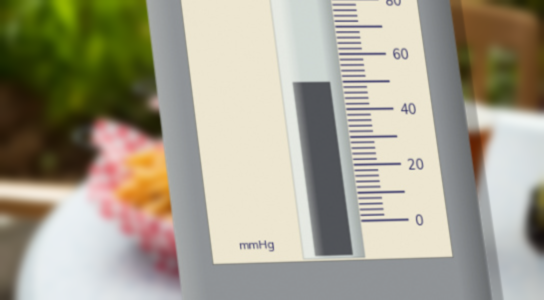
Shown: 50 (mmHg)
